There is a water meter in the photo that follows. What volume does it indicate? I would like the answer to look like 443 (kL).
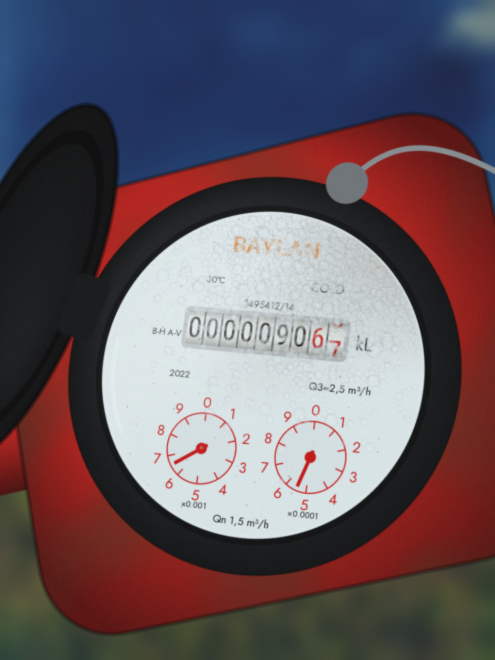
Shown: 90.6665 (kL)
